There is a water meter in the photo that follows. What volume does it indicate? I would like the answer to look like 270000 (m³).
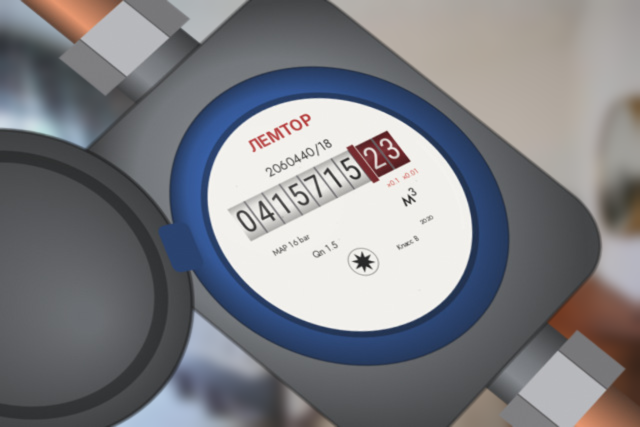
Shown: 415715.23 (m³)
